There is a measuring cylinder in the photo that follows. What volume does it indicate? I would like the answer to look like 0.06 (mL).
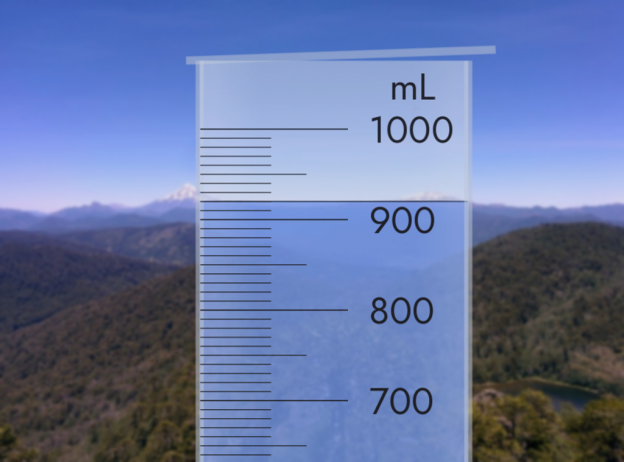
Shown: 920 (mL)
